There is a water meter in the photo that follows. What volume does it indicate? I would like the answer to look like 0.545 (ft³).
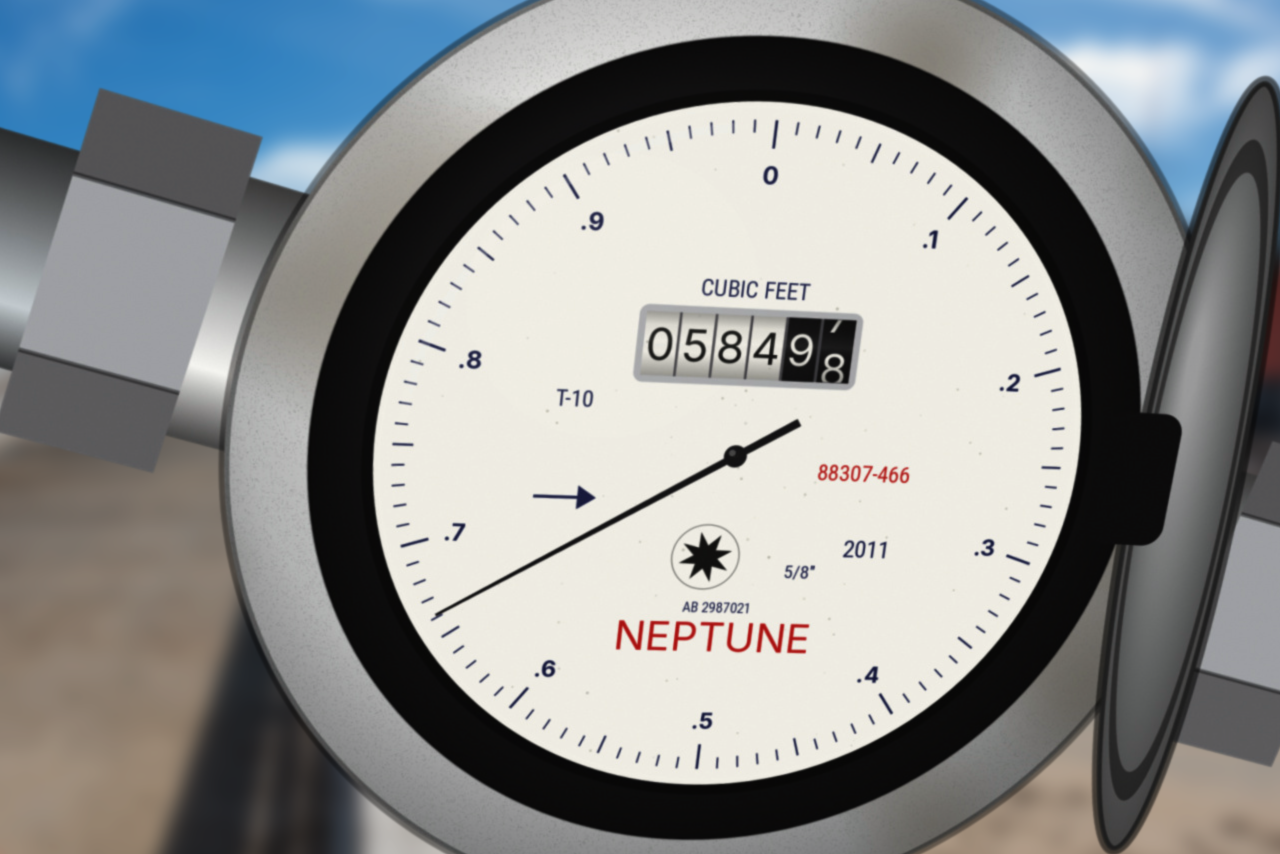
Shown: 58497.66 (ft³)
